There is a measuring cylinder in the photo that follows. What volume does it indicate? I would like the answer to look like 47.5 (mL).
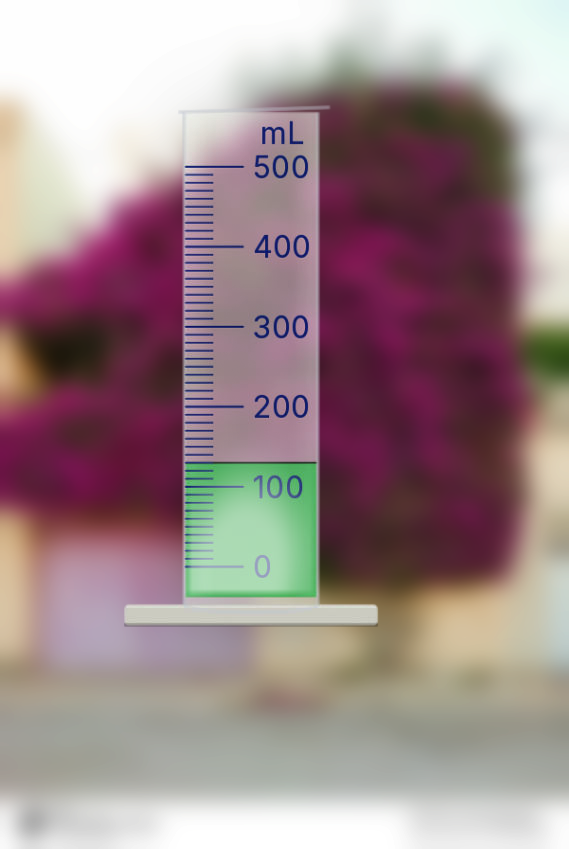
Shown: 130 (mL)
